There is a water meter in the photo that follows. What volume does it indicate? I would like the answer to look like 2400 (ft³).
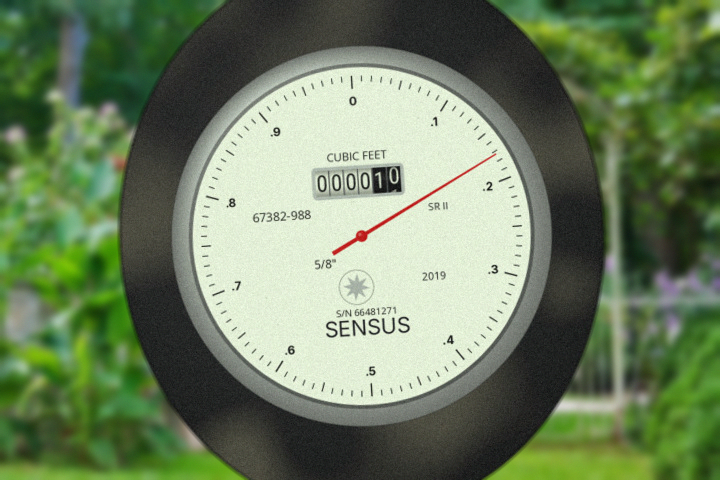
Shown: 10.17 (ft³)
